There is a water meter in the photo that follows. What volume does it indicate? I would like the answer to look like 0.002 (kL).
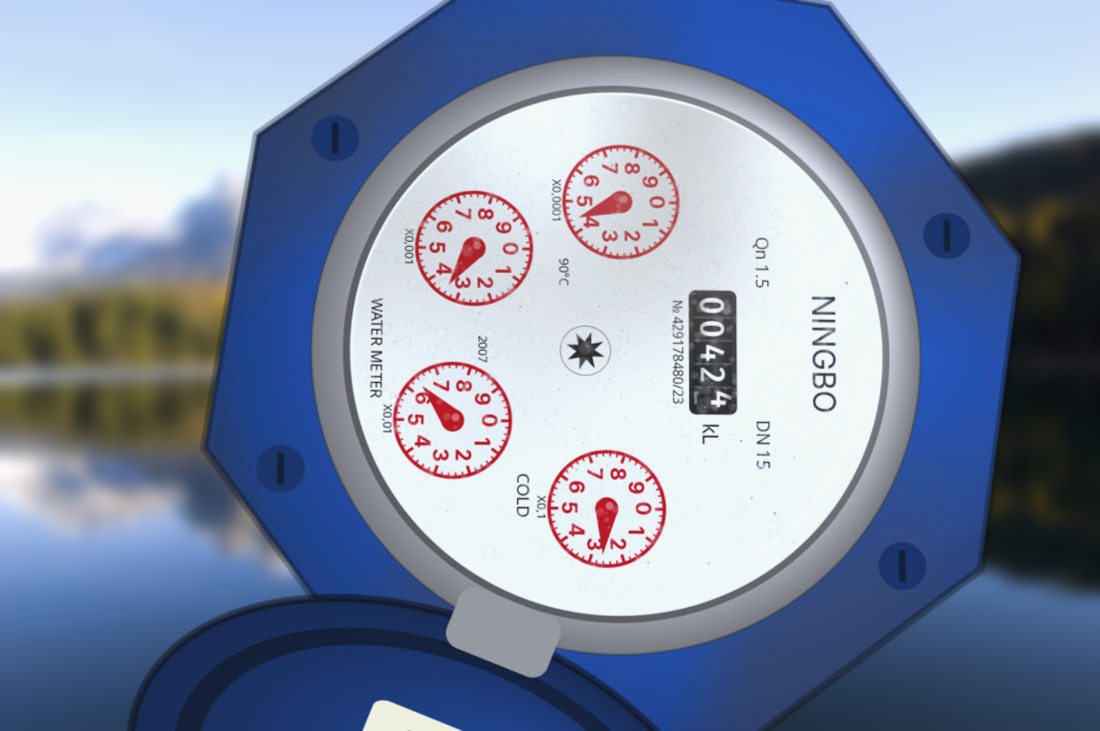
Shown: 424.2634 (kL)
